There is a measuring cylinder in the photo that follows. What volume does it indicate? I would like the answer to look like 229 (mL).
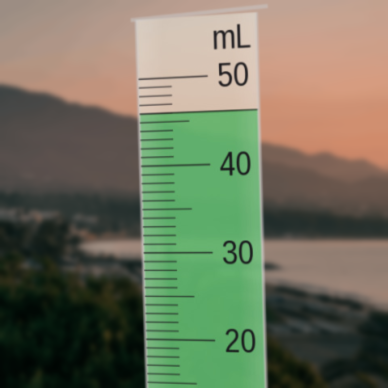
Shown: 46 (mL)
